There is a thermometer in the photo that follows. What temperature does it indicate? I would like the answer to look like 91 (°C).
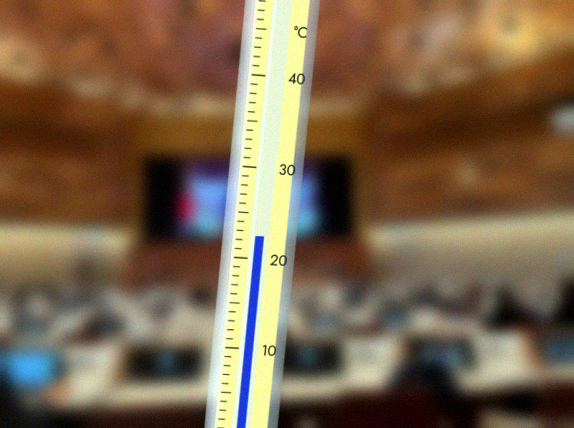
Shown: 22.5 (°C)
